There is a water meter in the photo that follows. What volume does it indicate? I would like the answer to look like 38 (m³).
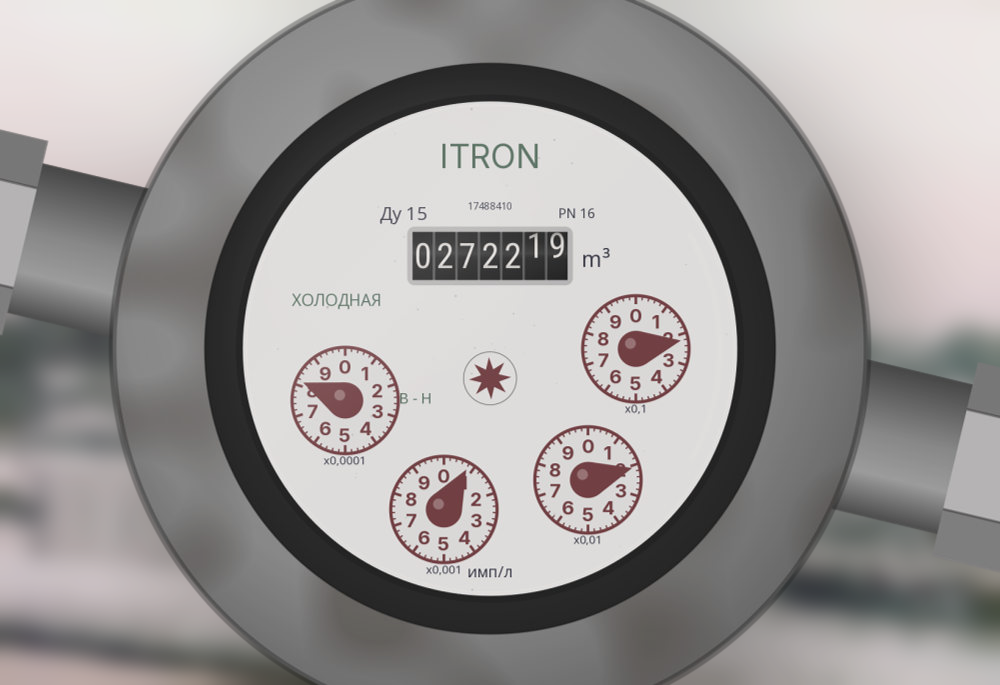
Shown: 272219.2208 (m³)
